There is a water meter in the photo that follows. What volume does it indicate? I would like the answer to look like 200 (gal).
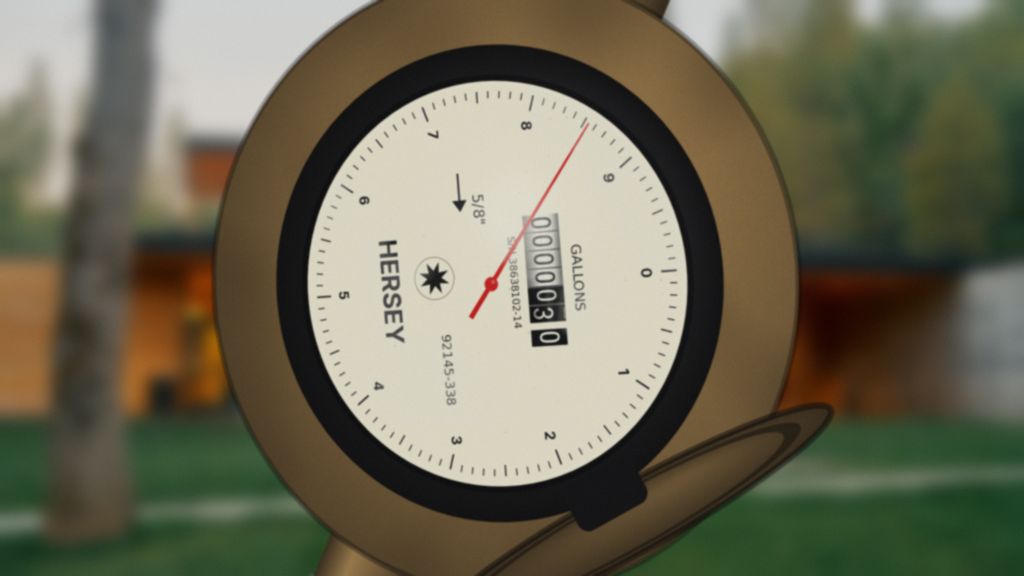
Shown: 28.5 (gal)
